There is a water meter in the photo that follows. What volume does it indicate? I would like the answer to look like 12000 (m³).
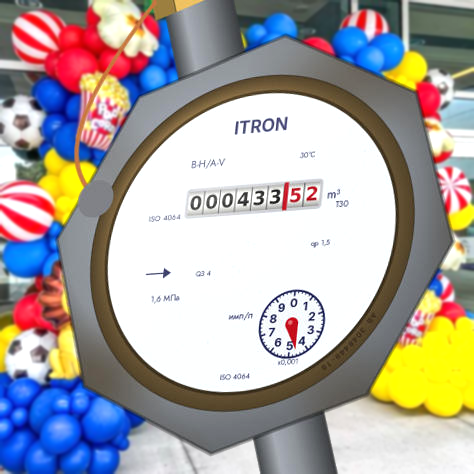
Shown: 433.524 (m³)
